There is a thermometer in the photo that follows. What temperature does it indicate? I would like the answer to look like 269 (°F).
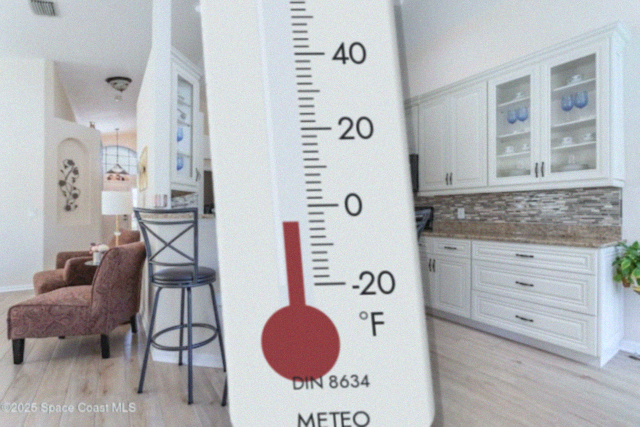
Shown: -4 (°F)
